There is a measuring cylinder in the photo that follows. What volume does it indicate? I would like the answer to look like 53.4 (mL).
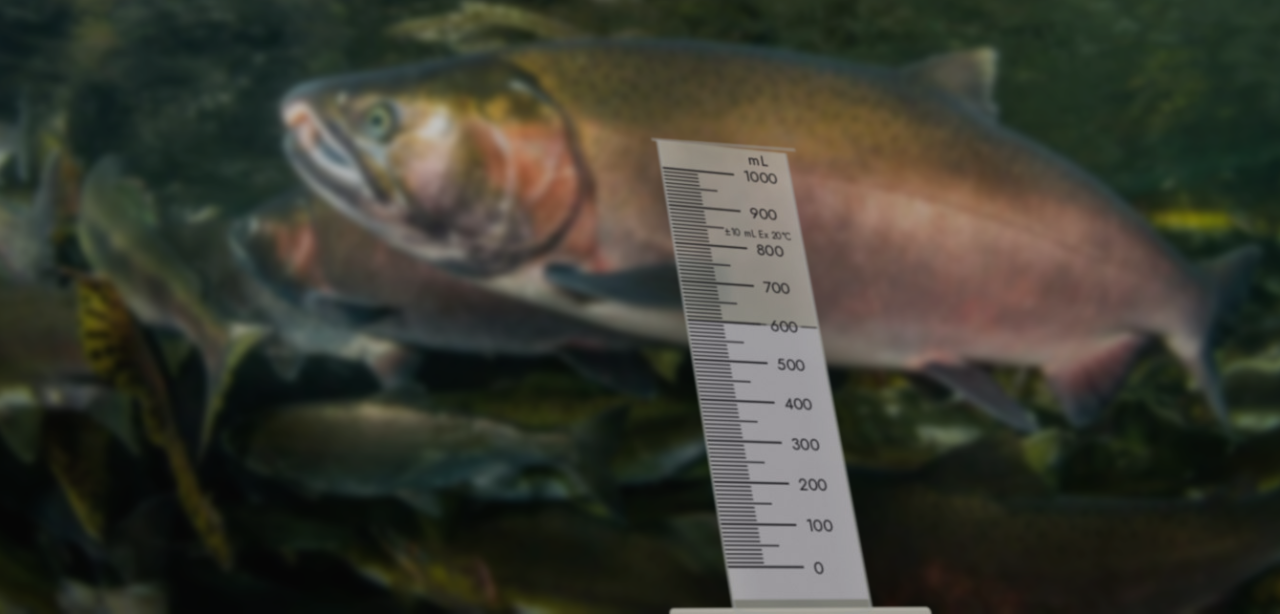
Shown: 600 (mL)
